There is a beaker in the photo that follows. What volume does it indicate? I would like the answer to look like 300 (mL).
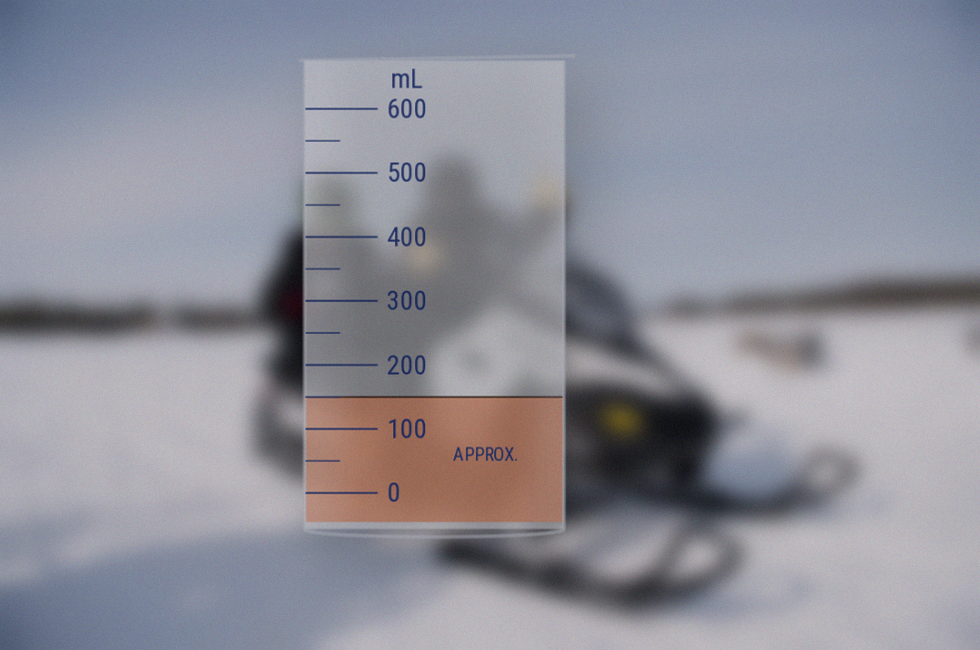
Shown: 150 (mL)
